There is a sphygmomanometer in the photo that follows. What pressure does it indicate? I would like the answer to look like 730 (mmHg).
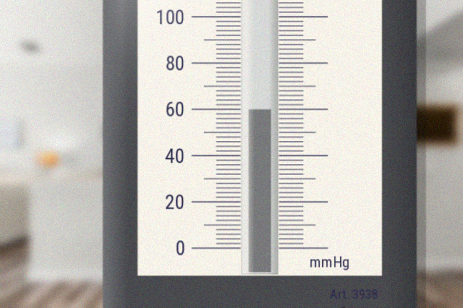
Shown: 60 (mmHg)
